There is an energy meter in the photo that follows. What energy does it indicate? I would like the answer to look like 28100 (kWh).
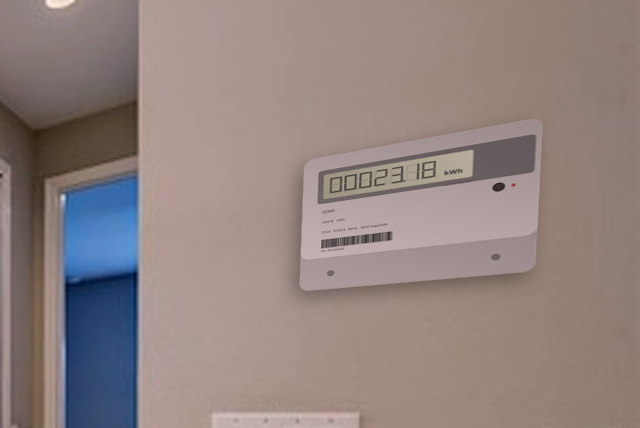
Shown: 23.18 (kWh)
